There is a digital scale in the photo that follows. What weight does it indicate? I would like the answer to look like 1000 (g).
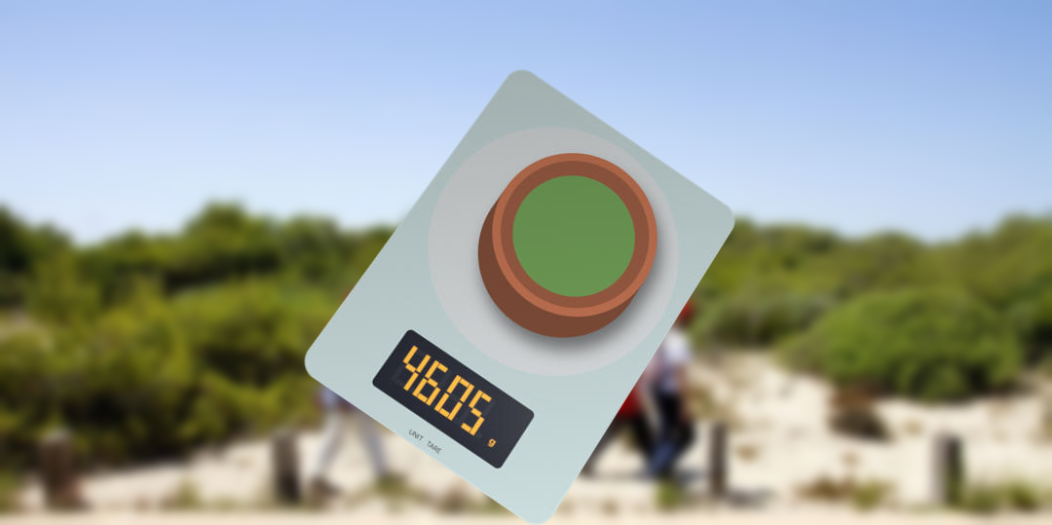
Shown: 4605 (g)
